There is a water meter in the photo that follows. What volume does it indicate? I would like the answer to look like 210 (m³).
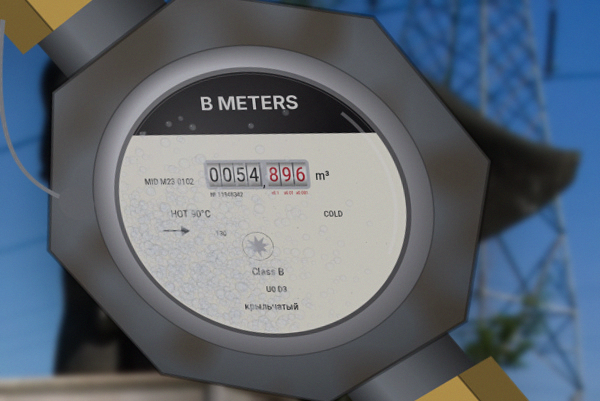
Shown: 54.896 (m³)
